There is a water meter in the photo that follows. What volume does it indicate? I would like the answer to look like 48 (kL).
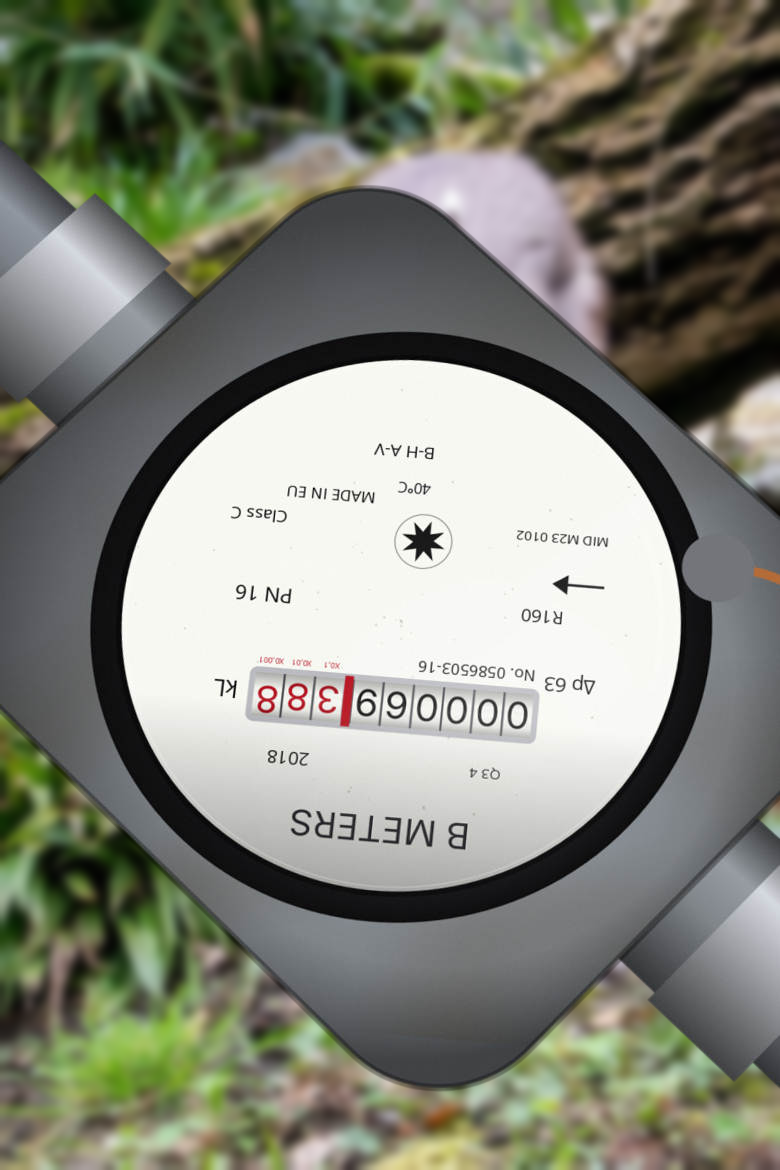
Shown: 69.388 (kL)
